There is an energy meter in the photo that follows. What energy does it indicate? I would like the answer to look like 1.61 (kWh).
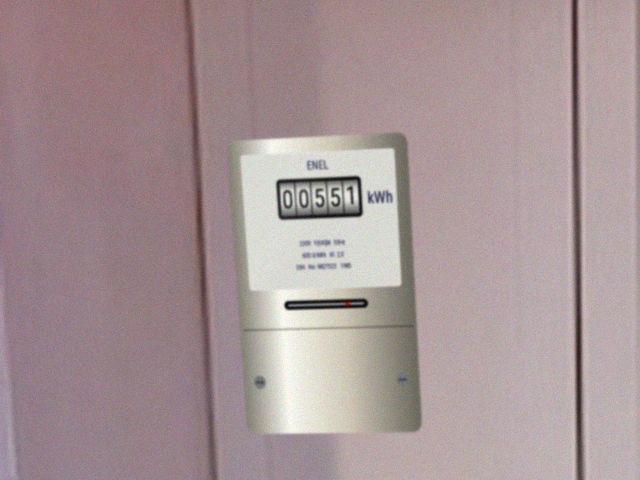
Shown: 551 (kWh)
